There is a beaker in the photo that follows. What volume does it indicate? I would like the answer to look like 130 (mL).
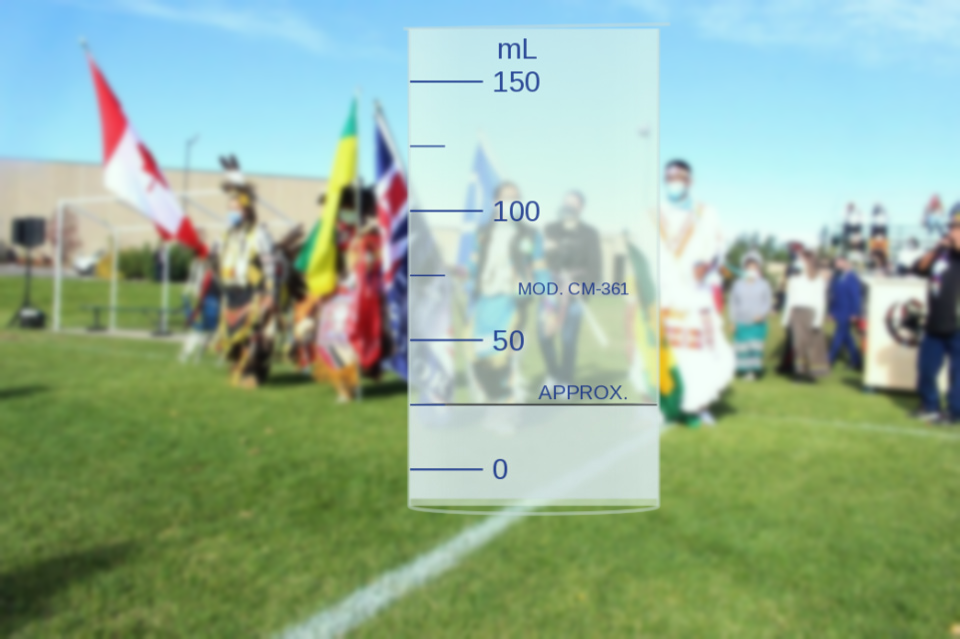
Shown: 25 (mL)
